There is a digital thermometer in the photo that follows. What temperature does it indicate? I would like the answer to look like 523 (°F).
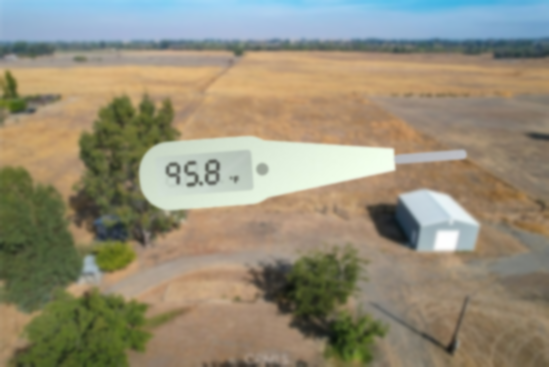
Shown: 95.8 (°F)
